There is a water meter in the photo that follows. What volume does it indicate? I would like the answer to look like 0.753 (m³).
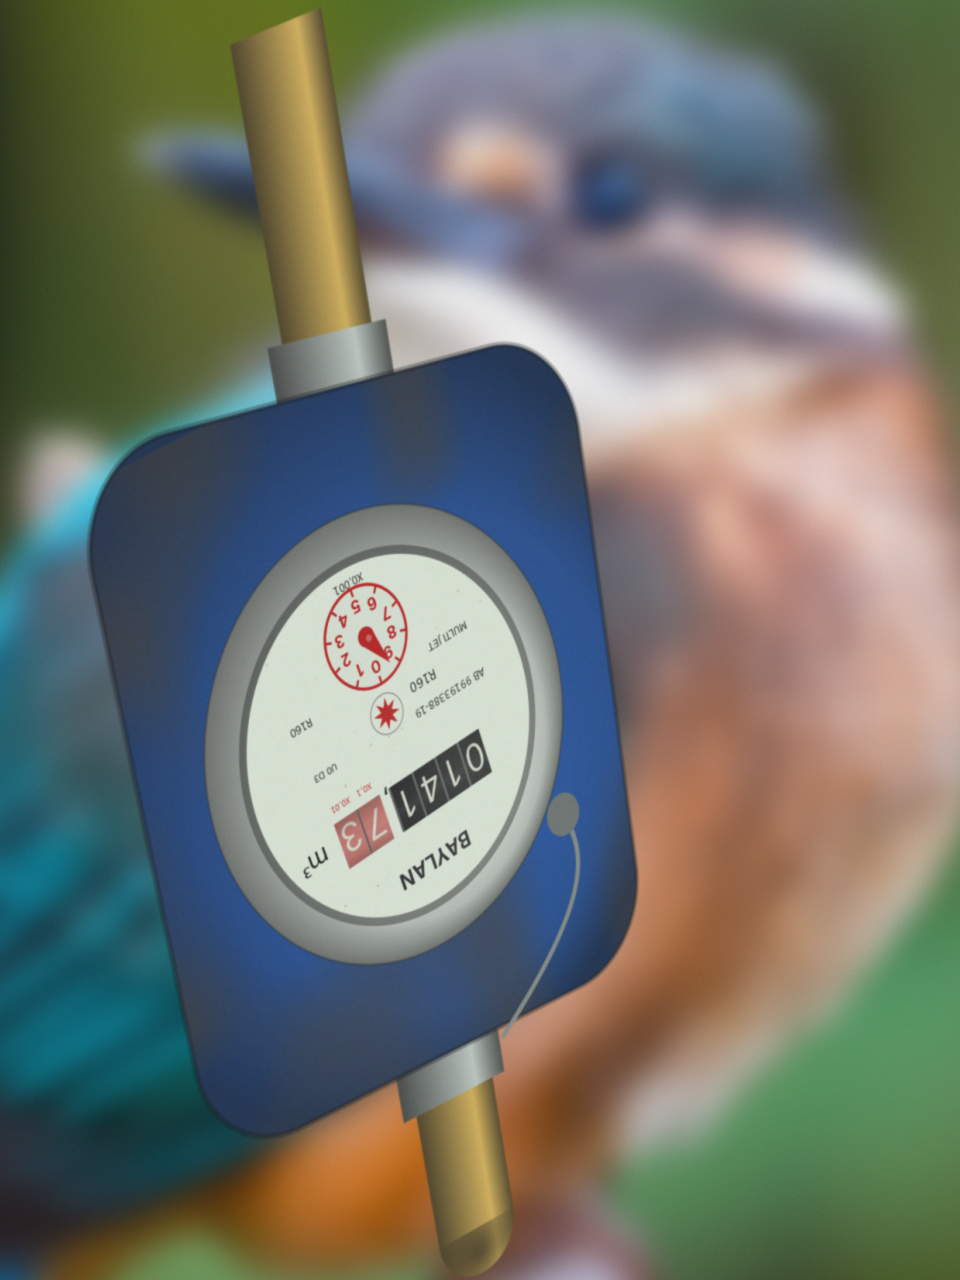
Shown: 141.729 (m³)
